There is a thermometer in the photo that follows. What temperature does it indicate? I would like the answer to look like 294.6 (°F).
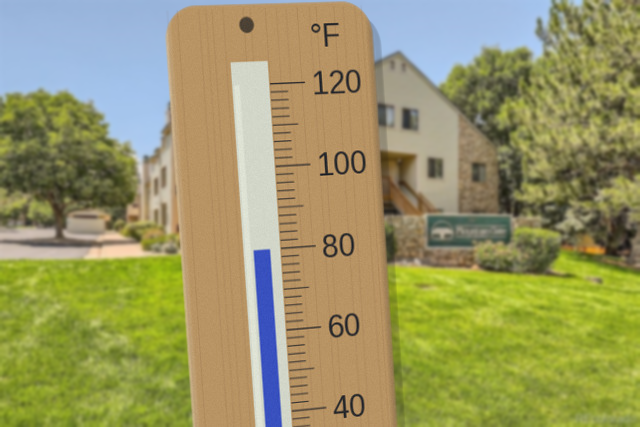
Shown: 80 (°F)
